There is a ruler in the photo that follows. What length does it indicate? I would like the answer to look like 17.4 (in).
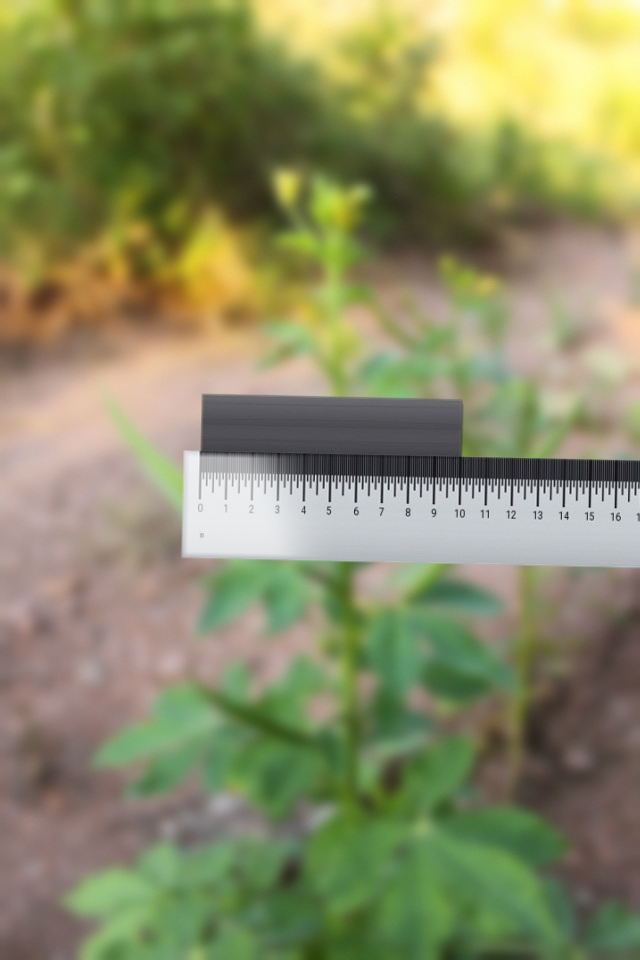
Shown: 10 (in)
